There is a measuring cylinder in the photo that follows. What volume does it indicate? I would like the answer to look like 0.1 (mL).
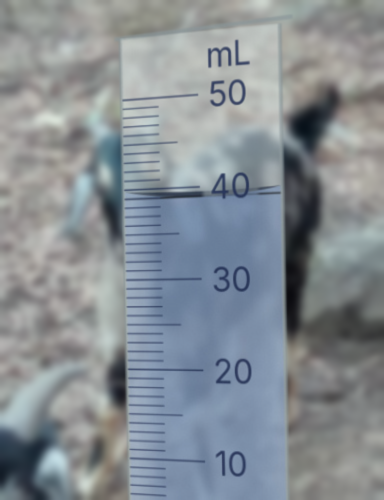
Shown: 39 (mL)
